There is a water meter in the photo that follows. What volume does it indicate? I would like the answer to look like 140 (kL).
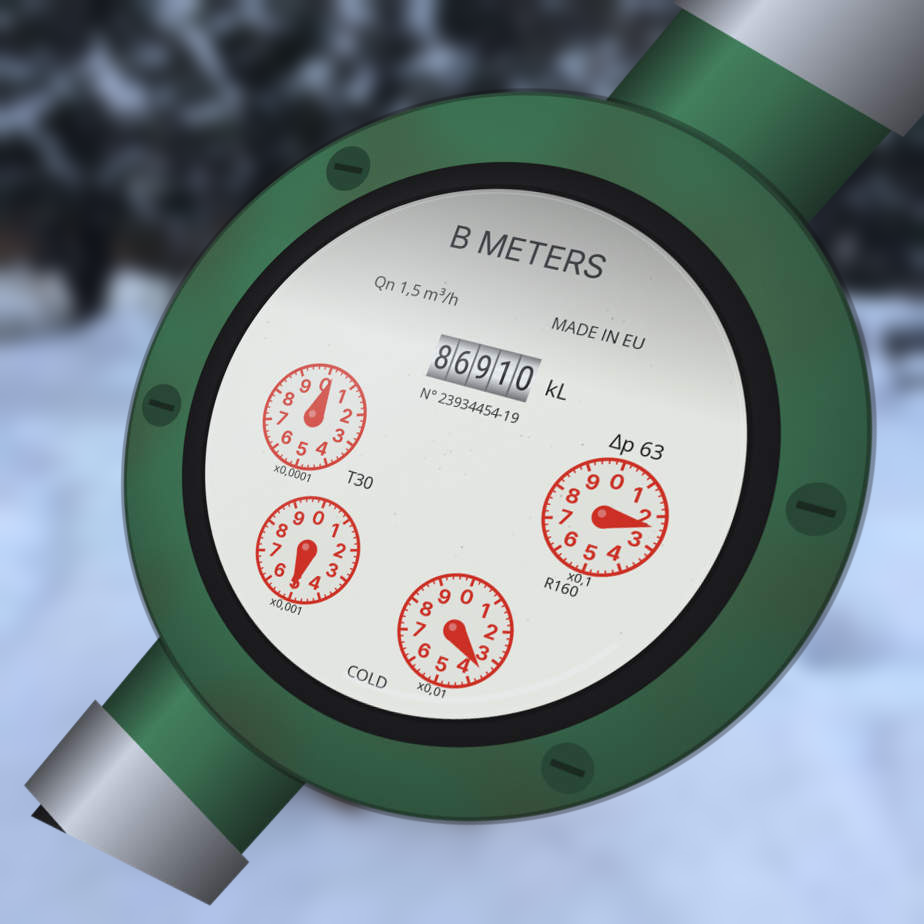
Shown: 86910.2350 (kL)
